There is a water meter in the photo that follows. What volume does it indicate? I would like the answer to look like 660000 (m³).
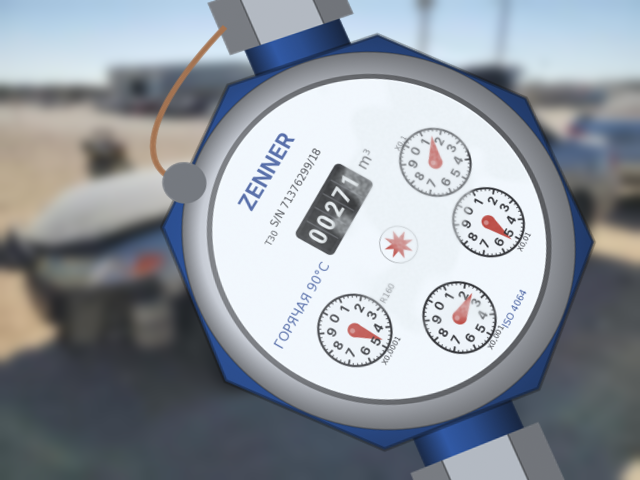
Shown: 271.1524 (m³)
